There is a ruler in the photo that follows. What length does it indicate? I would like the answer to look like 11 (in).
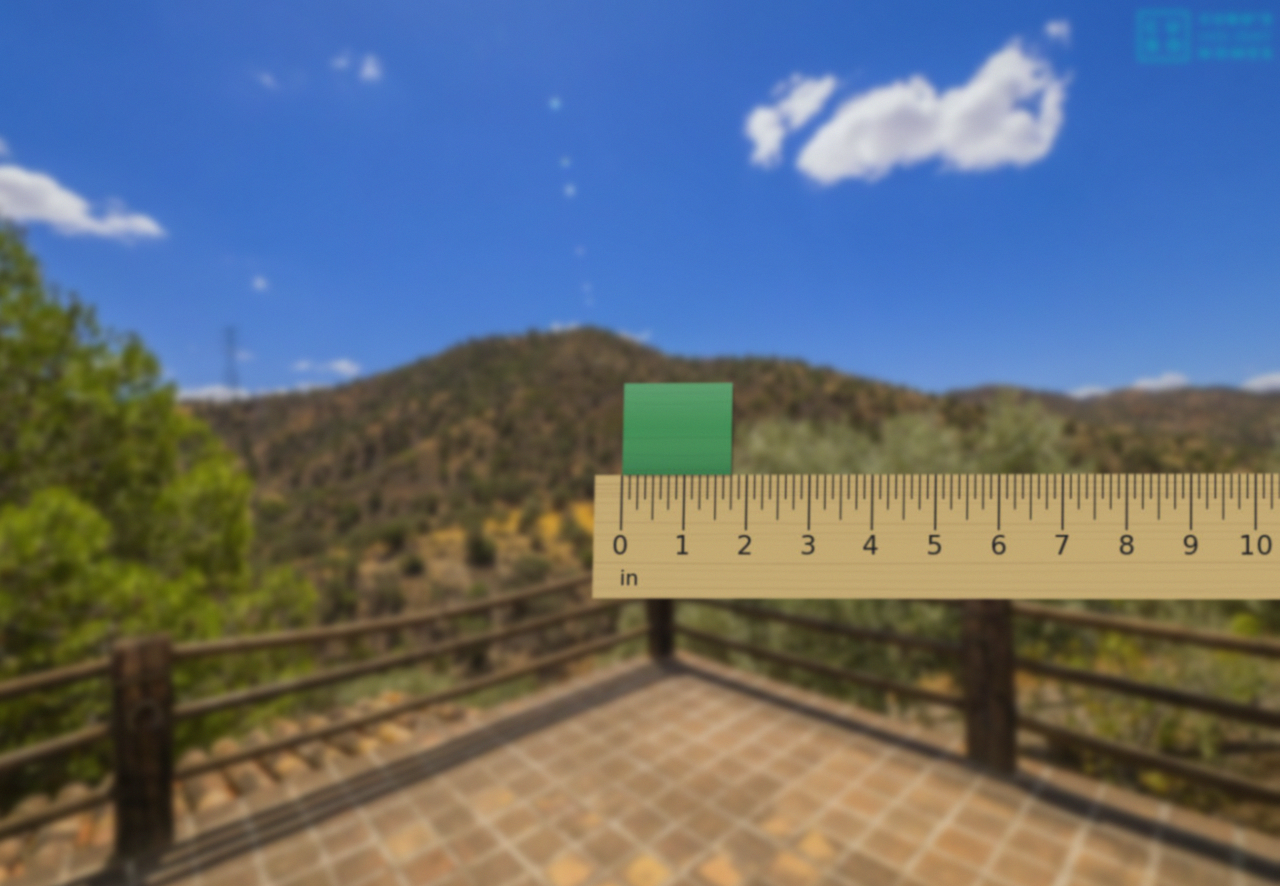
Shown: 1.75 (in)
